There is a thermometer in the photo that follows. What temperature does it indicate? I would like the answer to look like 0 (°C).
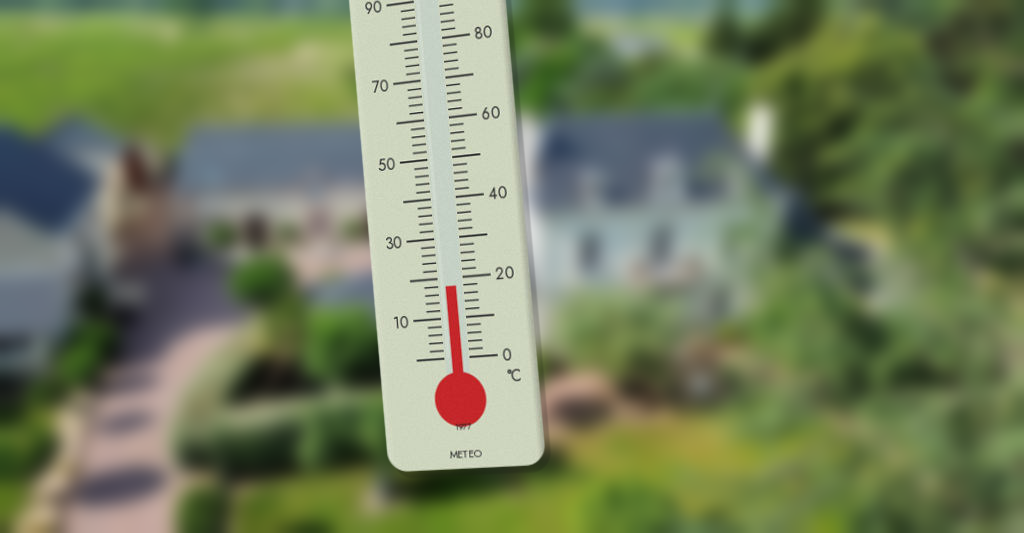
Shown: 18 (°C)
